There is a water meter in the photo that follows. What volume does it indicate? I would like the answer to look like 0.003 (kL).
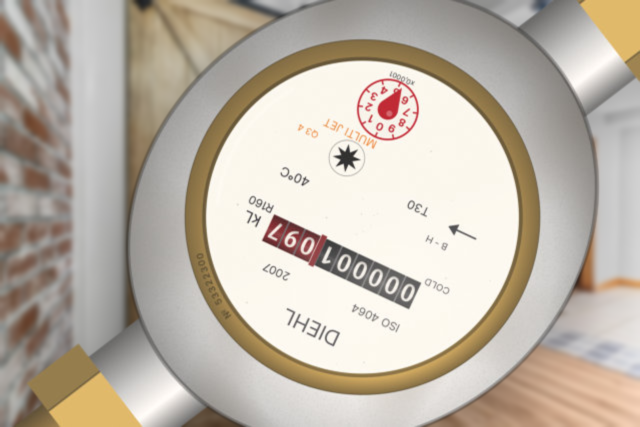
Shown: 1.0975 (kL)
